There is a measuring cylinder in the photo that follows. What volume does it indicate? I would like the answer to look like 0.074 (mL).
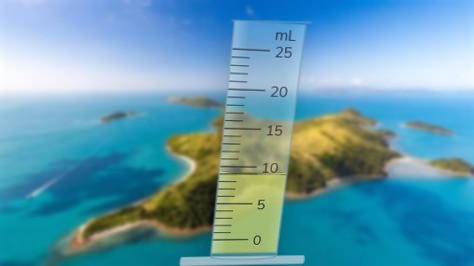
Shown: 9 (mL)
